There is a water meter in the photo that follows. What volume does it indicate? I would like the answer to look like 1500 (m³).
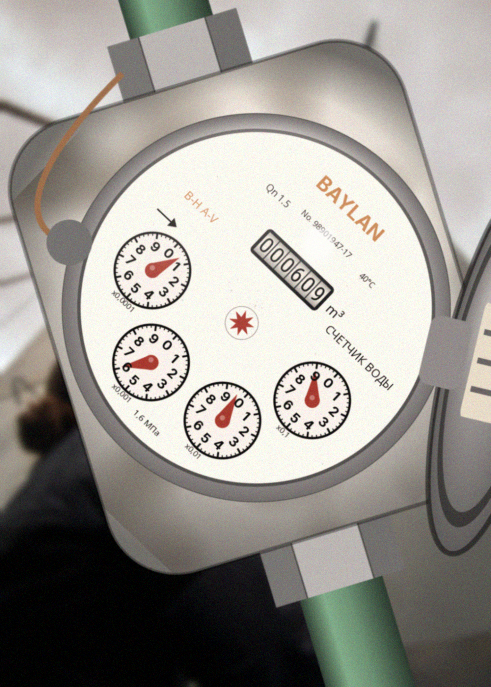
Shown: 609.8960 (m³)
